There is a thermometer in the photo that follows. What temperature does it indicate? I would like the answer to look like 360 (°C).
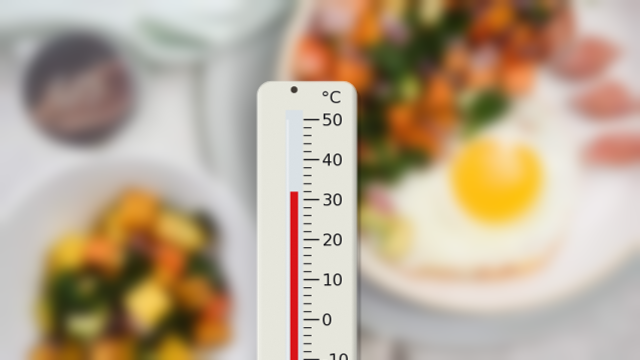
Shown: 32 (°C)
